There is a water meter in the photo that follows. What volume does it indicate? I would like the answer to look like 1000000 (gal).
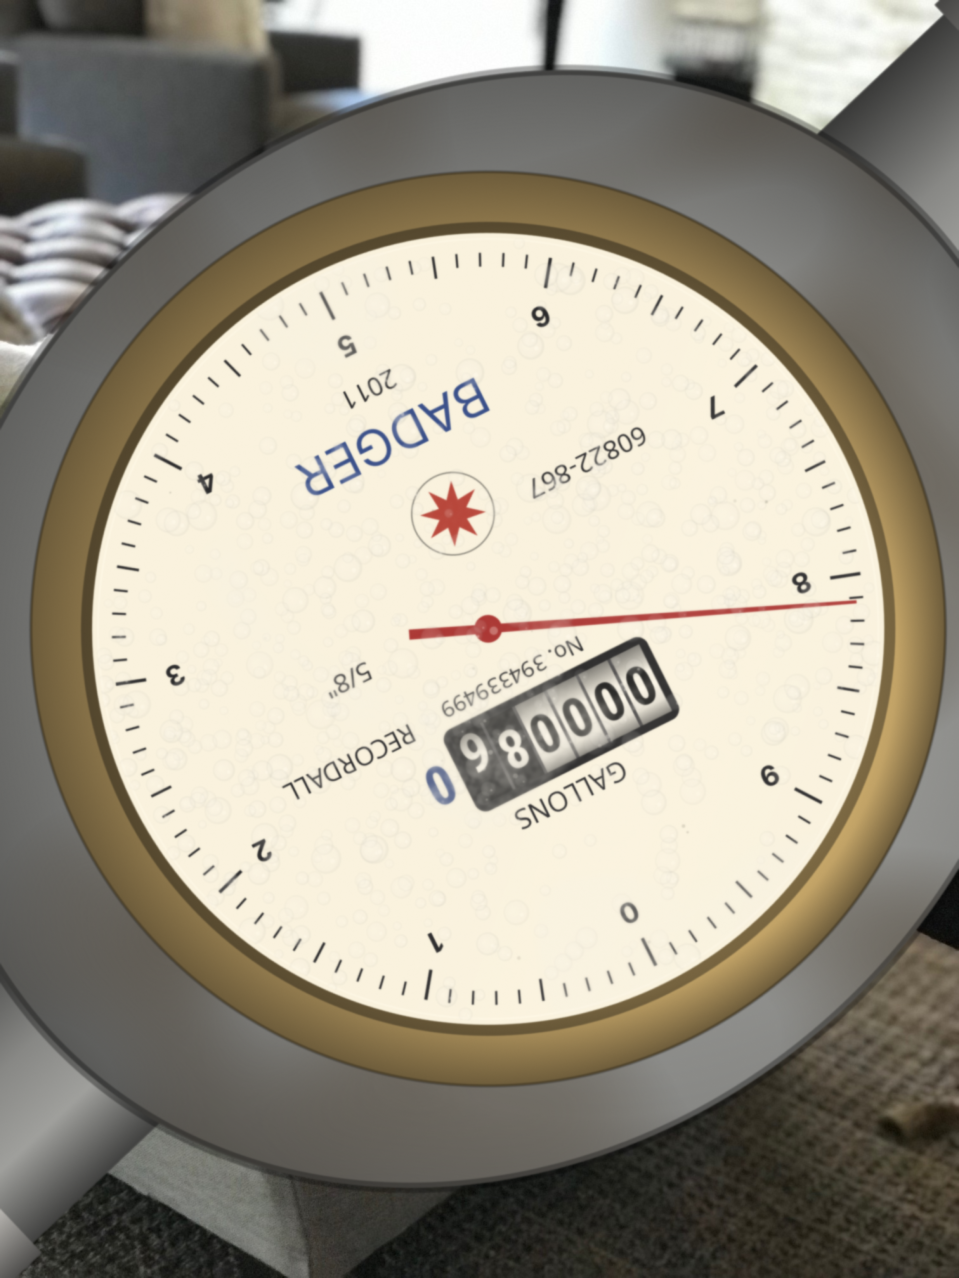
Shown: 858.1 (gal)
